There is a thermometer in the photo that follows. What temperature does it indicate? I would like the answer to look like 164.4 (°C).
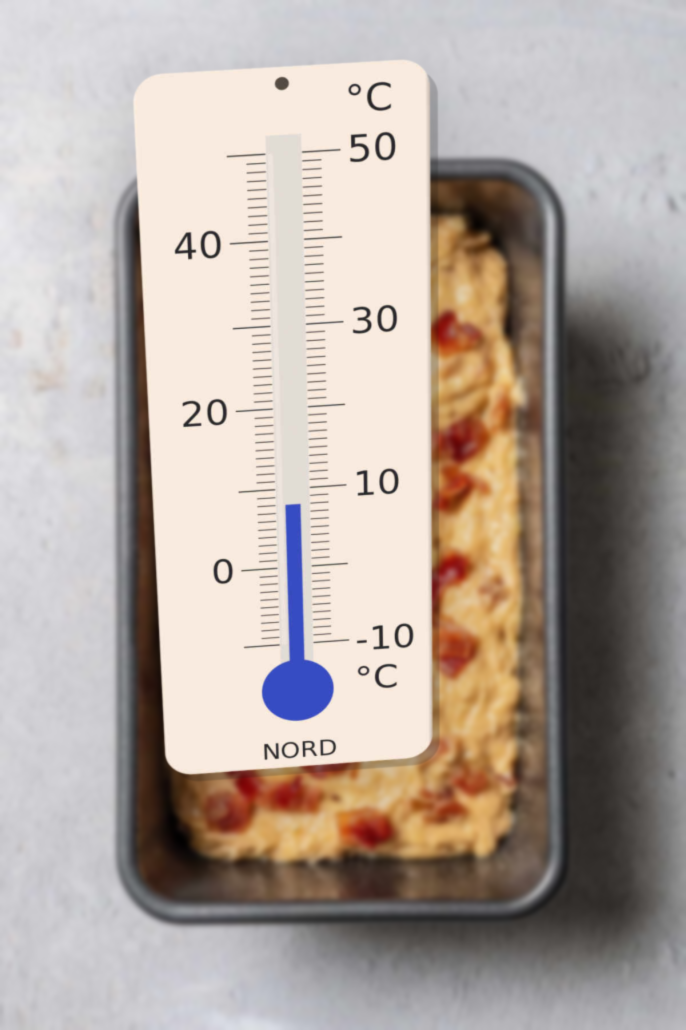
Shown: 8 (°C)
